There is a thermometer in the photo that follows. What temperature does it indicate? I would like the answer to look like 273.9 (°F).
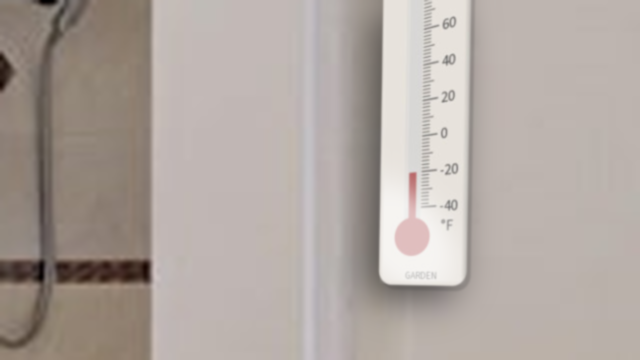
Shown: -20 (°F)
